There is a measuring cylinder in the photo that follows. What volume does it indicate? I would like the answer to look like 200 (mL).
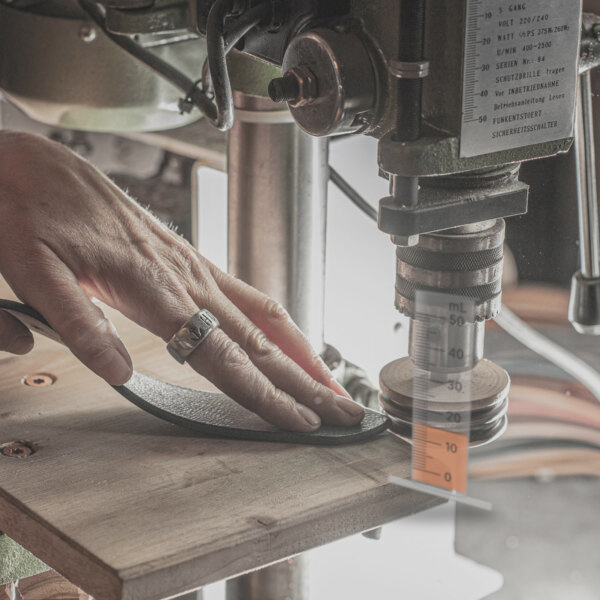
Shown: 15 (mL)
